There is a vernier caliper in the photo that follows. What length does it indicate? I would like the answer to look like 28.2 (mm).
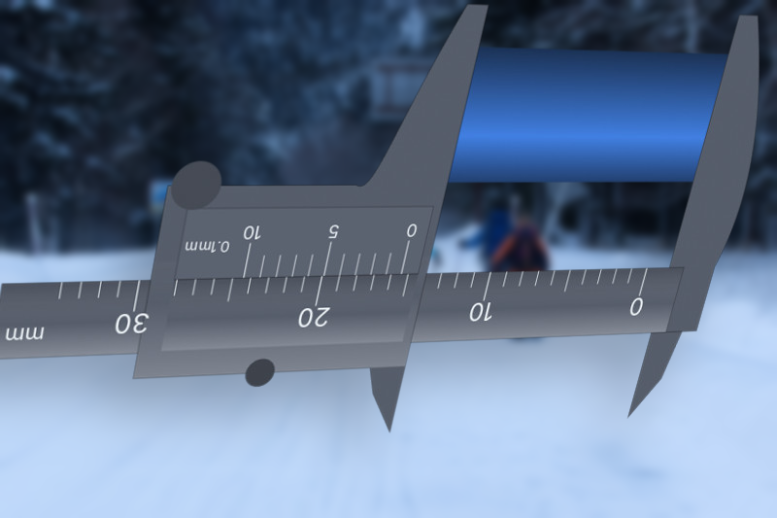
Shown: 15.4 (mm)
